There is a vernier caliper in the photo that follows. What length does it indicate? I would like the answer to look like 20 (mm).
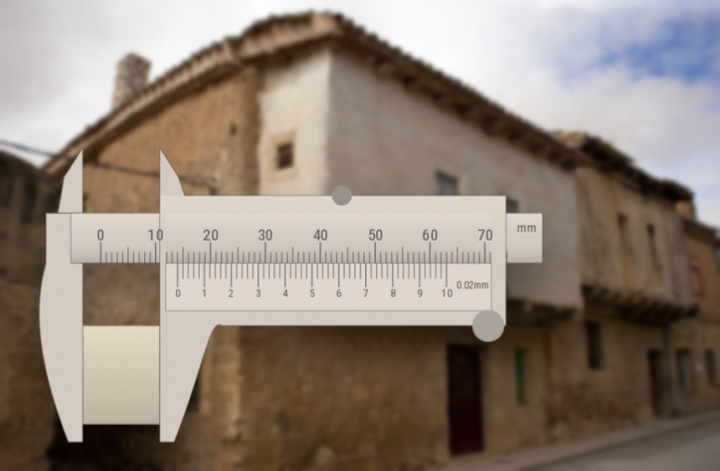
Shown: 14.0 (mm)
